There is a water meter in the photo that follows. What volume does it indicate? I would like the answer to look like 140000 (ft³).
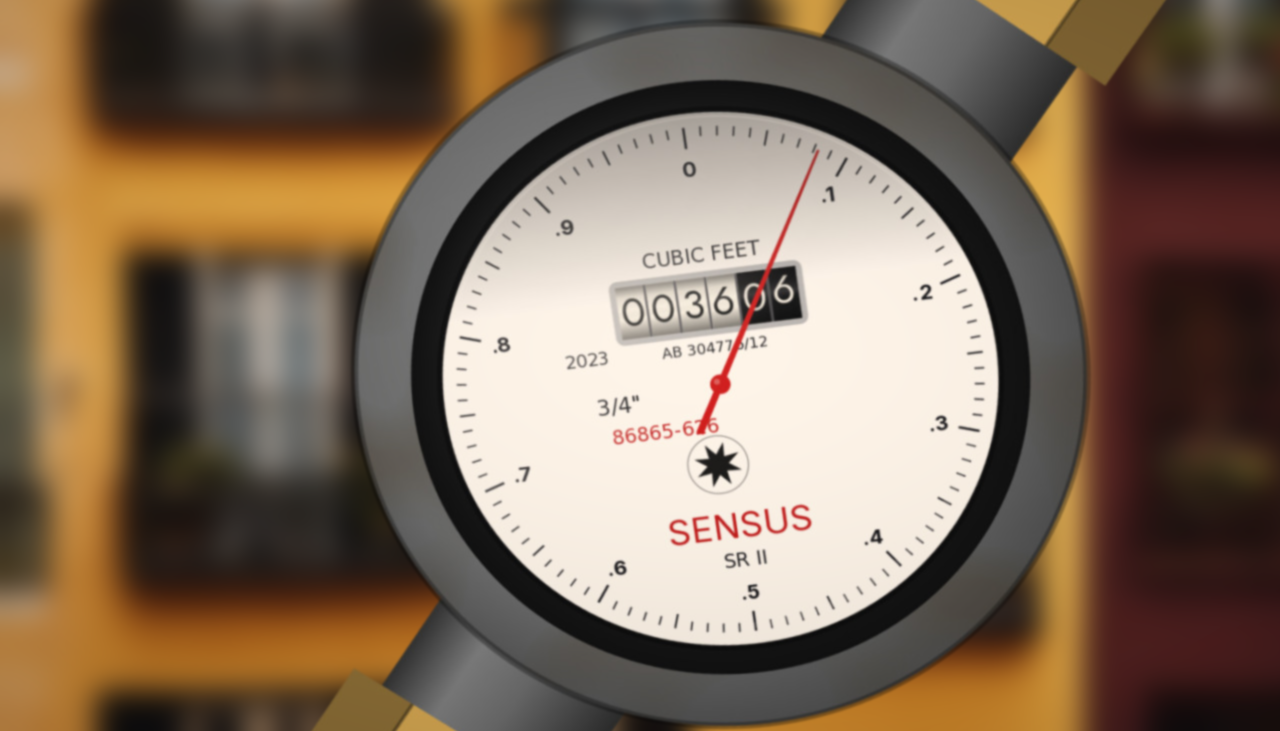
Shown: 3606.08 (ft³)
